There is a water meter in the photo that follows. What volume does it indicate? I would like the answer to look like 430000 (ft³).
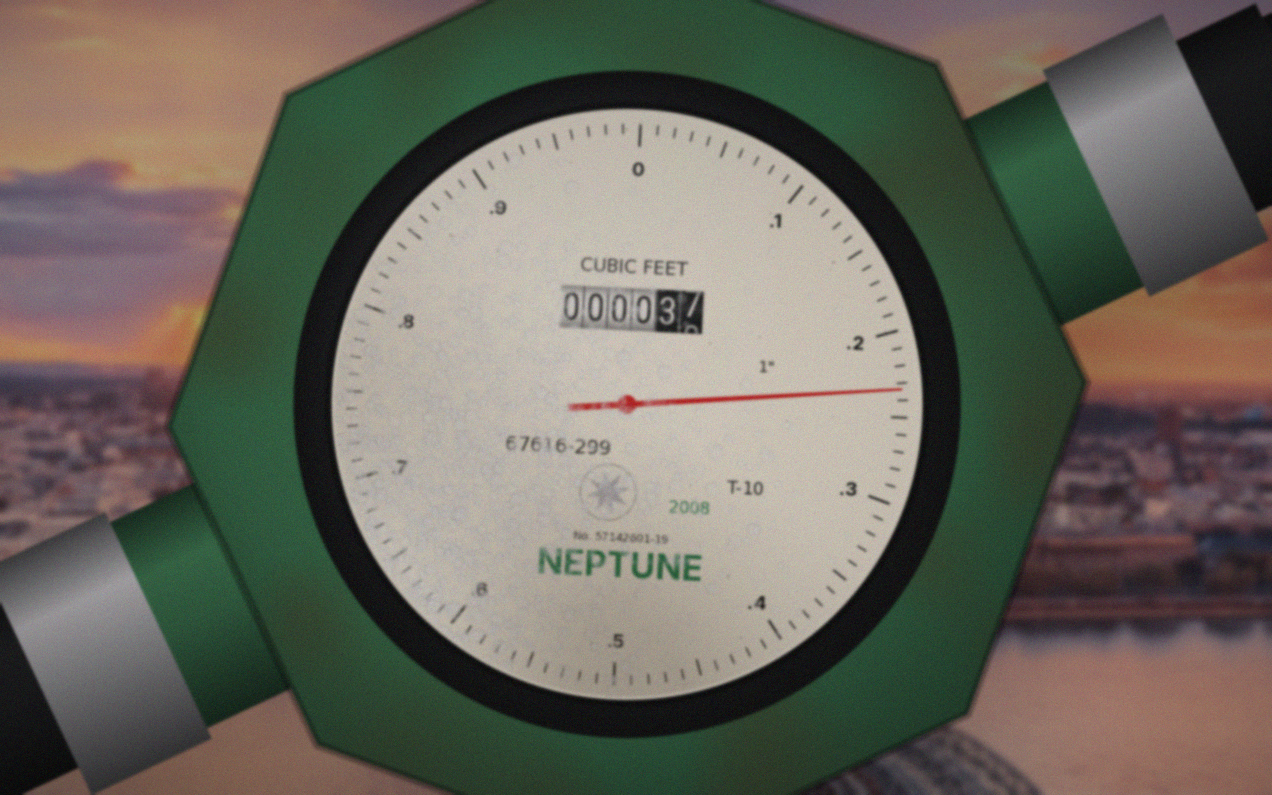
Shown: 37.23 (ft³)
